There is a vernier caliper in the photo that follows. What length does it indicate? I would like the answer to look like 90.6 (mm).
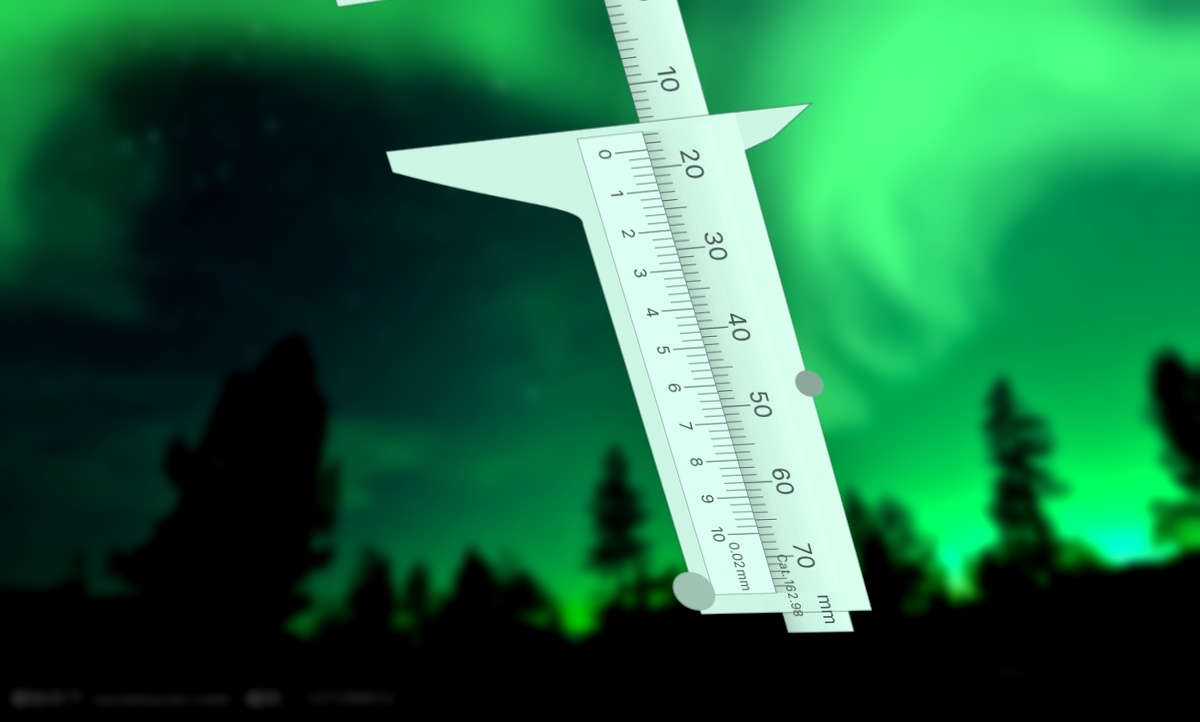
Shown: 17.8 (mm)
